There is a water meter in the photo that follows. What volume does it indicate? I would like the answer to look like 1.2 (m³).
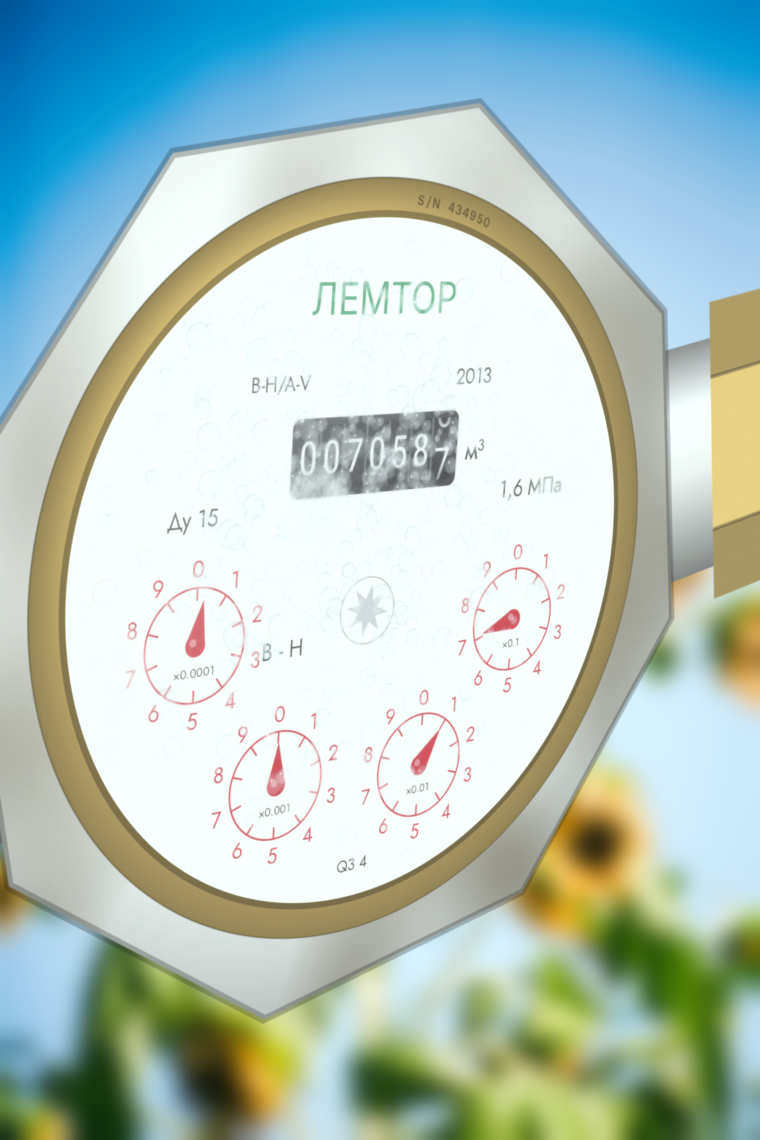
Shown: 70586.7100 (m³)
